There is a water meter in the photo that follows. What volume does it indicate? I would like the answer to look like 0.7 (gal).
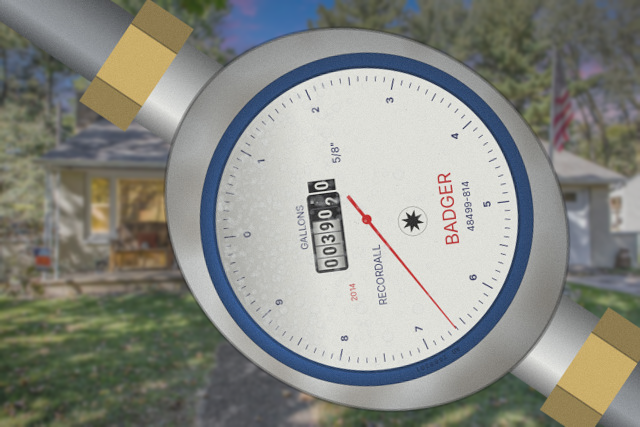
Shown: 39016.6 (gal)
